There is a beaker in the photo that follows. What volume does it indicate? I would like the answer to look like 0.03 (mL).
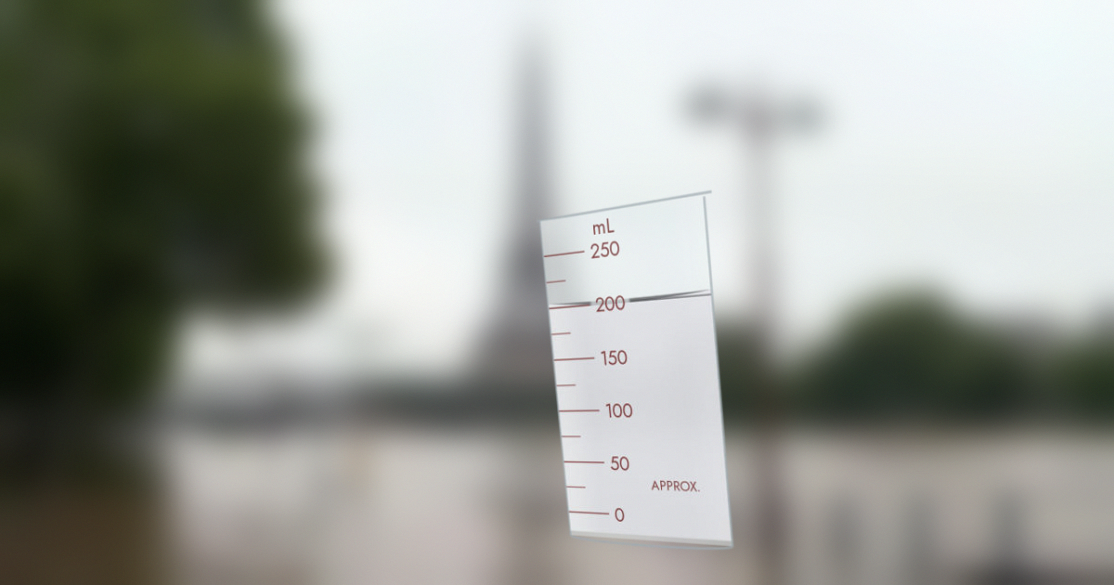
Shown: 200 (mL)
